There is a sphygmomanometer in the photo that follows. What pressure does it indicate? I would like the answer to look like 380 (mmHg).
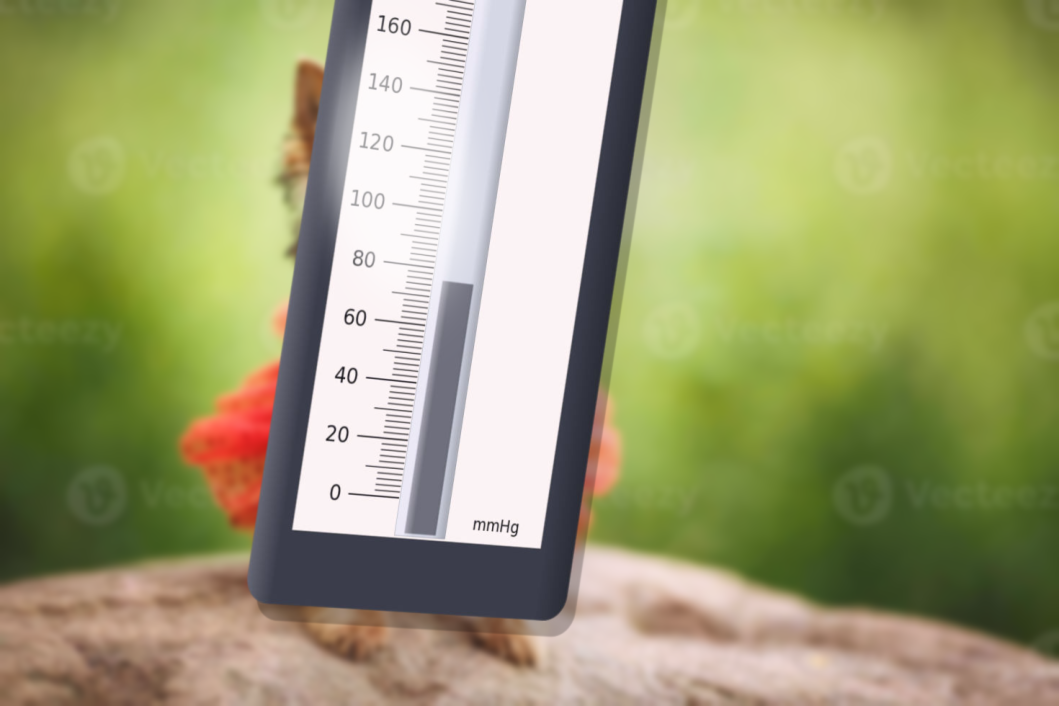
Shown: 76 (mmHg)
